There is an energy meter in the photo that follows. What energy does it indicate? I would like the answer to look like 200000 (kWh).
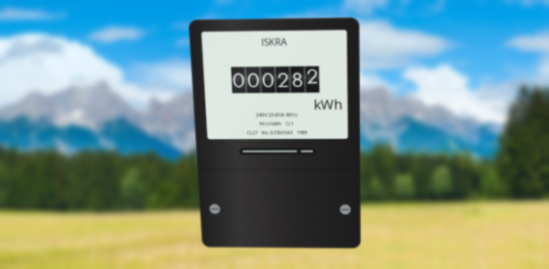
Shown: 282 (kWh)
